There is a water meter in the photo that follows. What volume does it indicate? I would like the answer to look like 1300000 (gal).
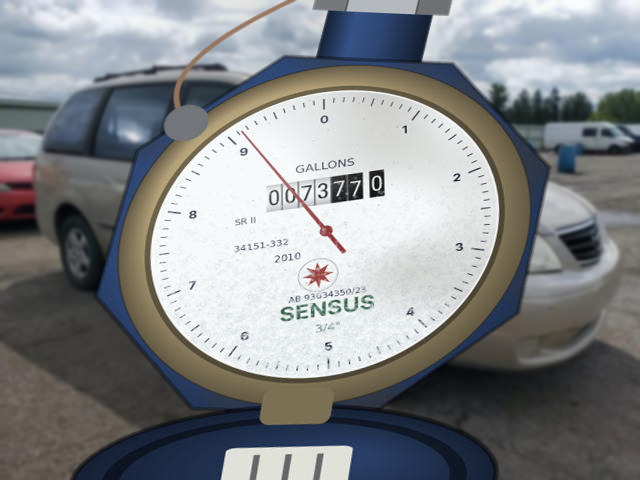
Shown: 73769.1 (gal)
